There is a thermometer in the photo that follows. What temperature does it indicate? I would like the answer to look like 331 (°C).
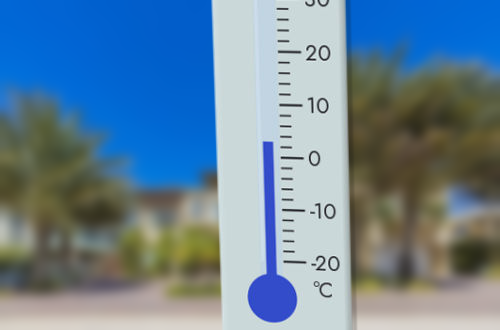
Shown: 3 (°C)
